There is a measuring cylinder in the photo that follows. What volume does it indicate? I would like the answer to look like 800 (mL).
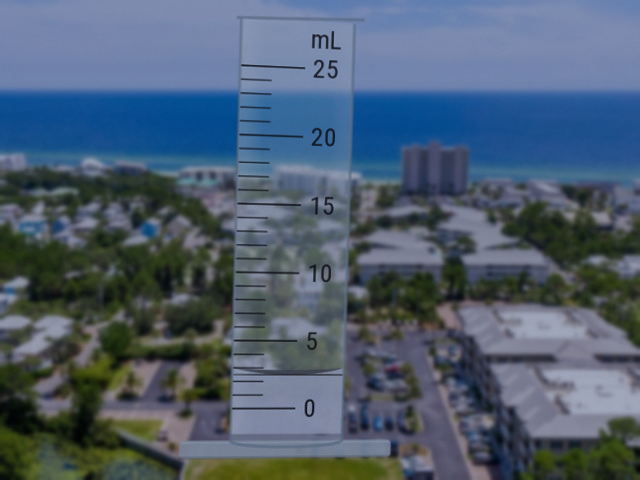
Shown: 2.5 (mL)
